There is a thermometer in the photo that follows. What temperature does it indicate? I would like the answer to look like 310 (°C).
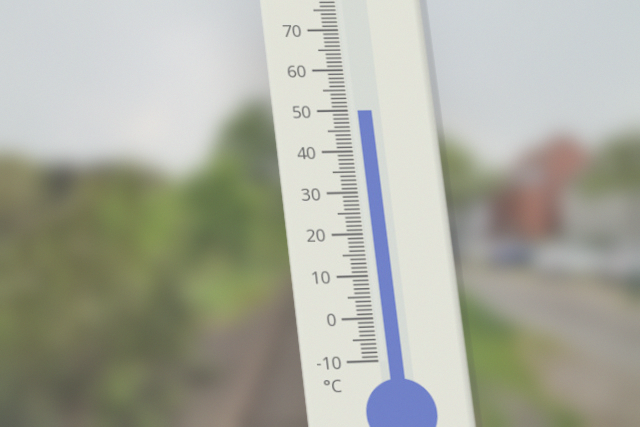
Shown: 50 (°C)
